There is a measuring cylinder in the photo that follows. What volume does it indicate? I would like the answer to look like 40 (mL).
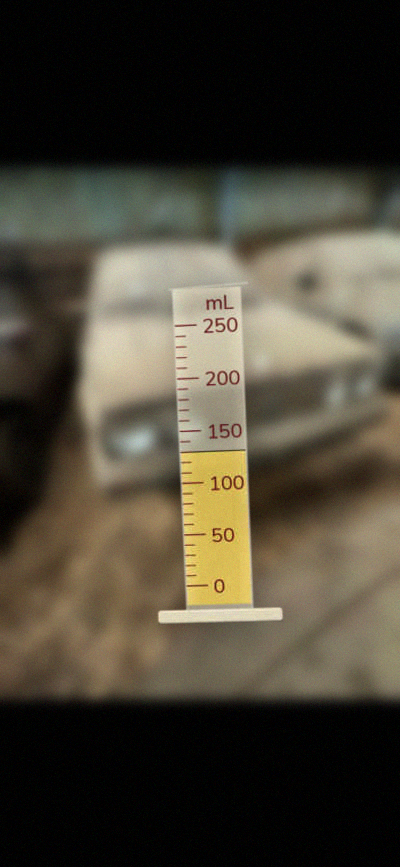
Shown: 130 (mL)
